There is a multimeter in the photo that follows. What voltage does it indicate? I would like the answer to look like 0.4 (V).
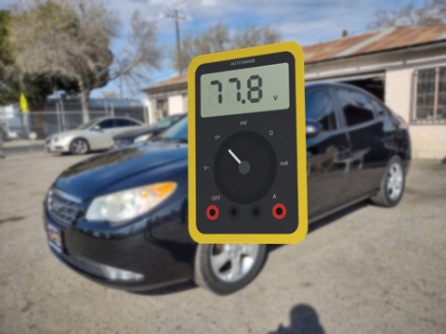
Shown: 77.8 (V)
